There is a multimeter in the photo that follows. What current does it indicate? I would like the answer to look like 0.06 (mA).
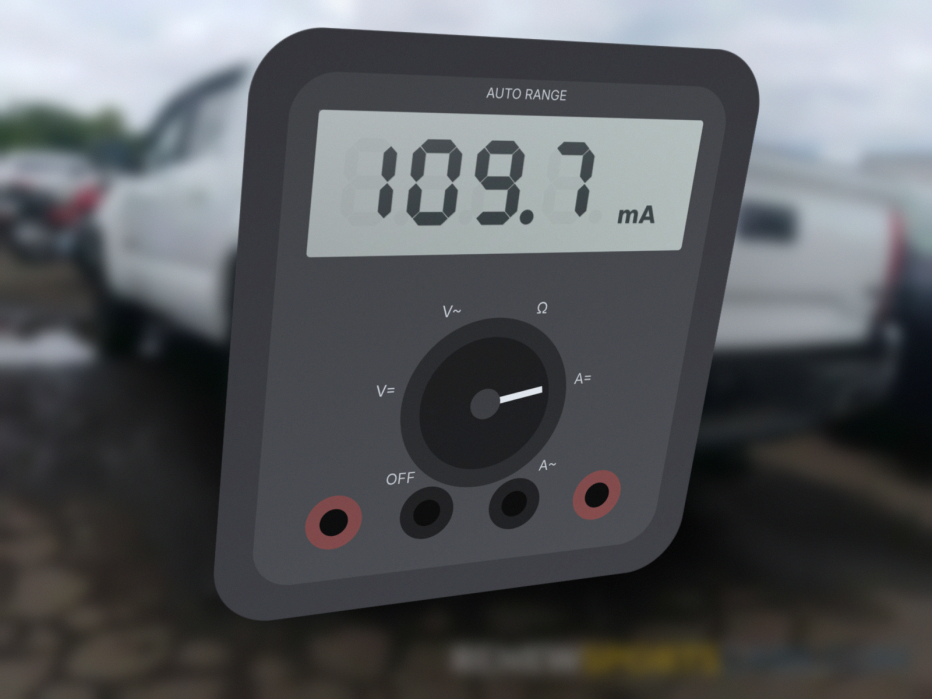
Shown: 109.7 (mA)
